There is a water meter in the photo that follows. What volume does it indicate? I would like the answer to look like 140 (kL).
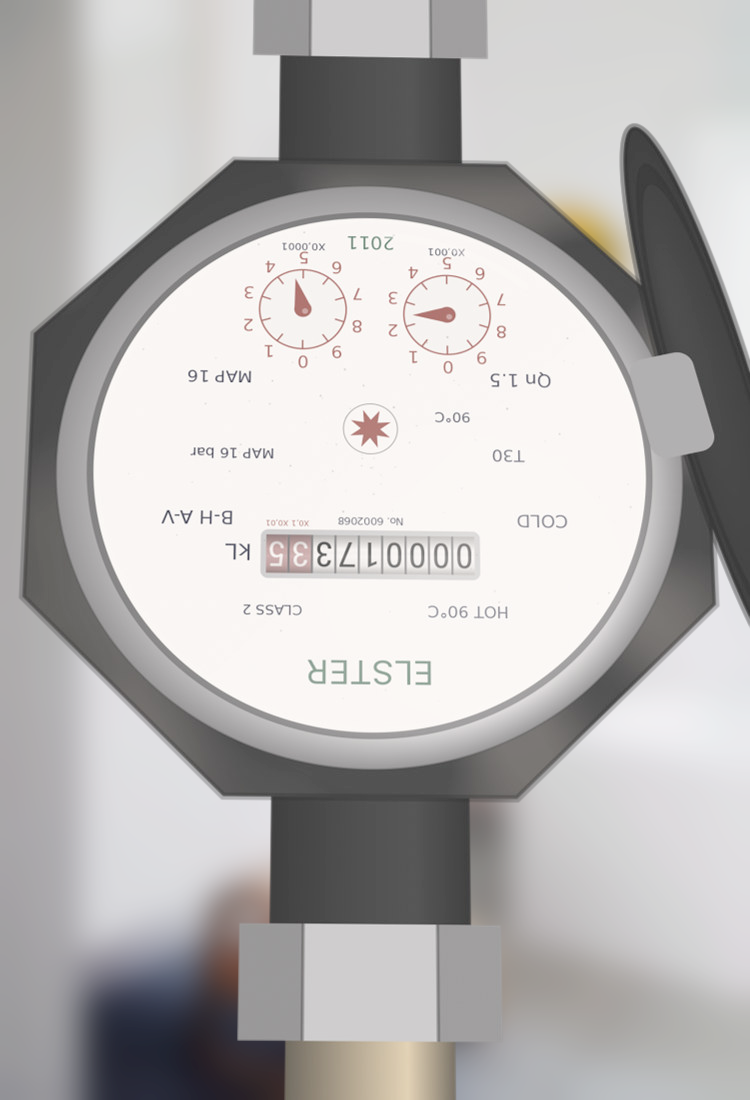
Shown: 173.3524 (kL)
